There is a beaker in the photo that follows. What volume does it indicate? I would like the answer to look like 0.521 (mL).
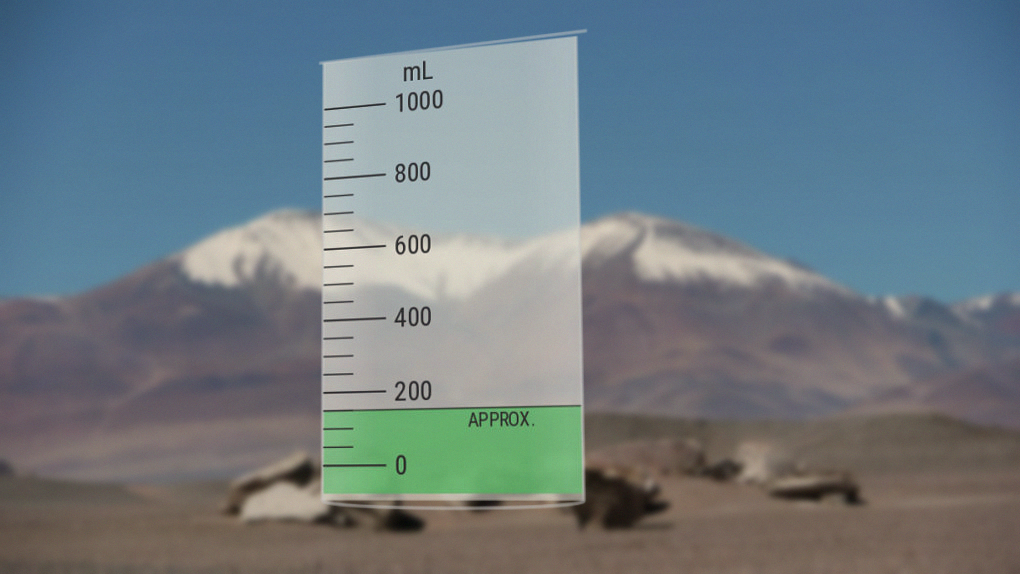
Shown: 150 (mL)
